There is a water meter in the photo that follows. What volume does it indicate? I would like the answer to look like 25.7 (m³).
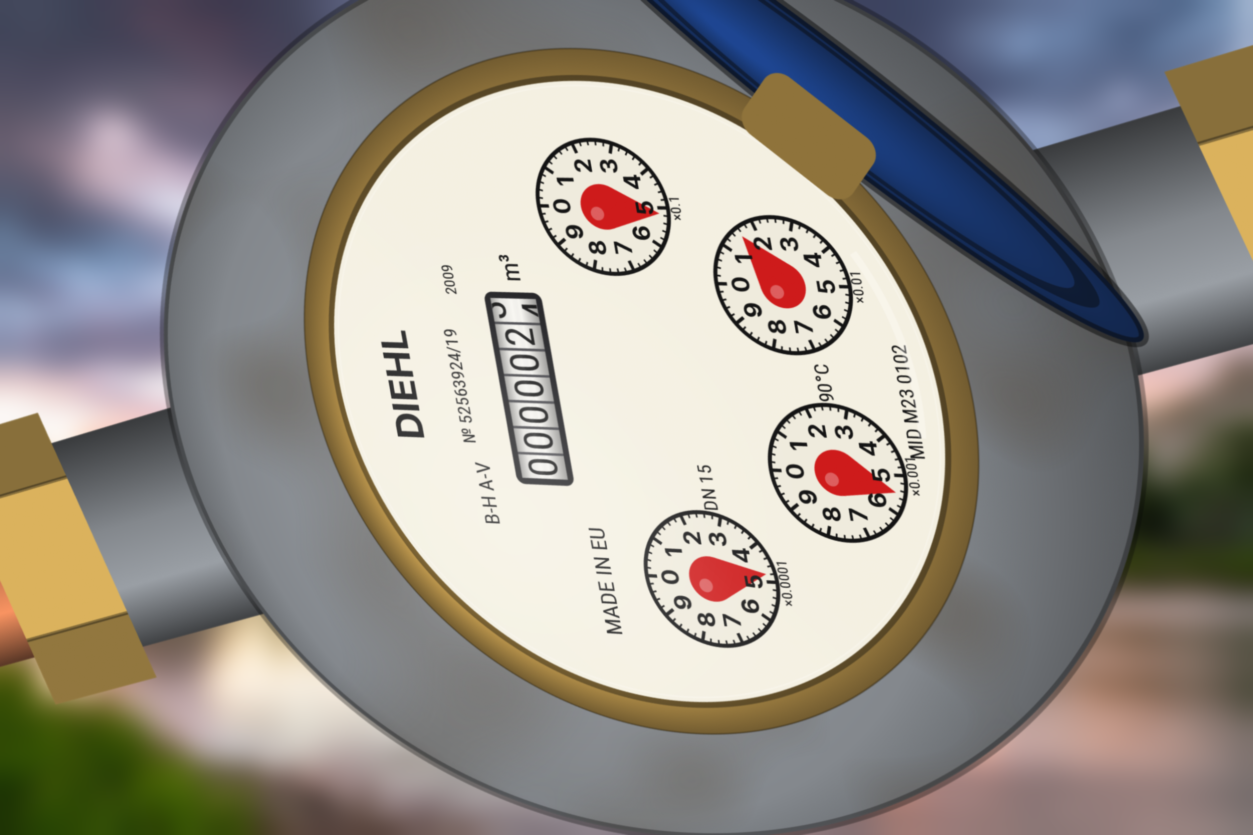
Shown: 23.5154 (m³)
